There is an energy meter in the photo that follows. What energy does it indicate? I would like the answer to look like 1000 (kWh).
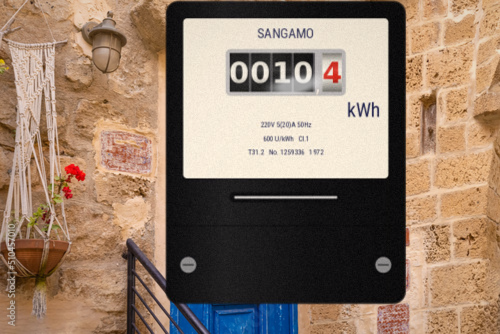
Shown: 10.4 (kWh)
